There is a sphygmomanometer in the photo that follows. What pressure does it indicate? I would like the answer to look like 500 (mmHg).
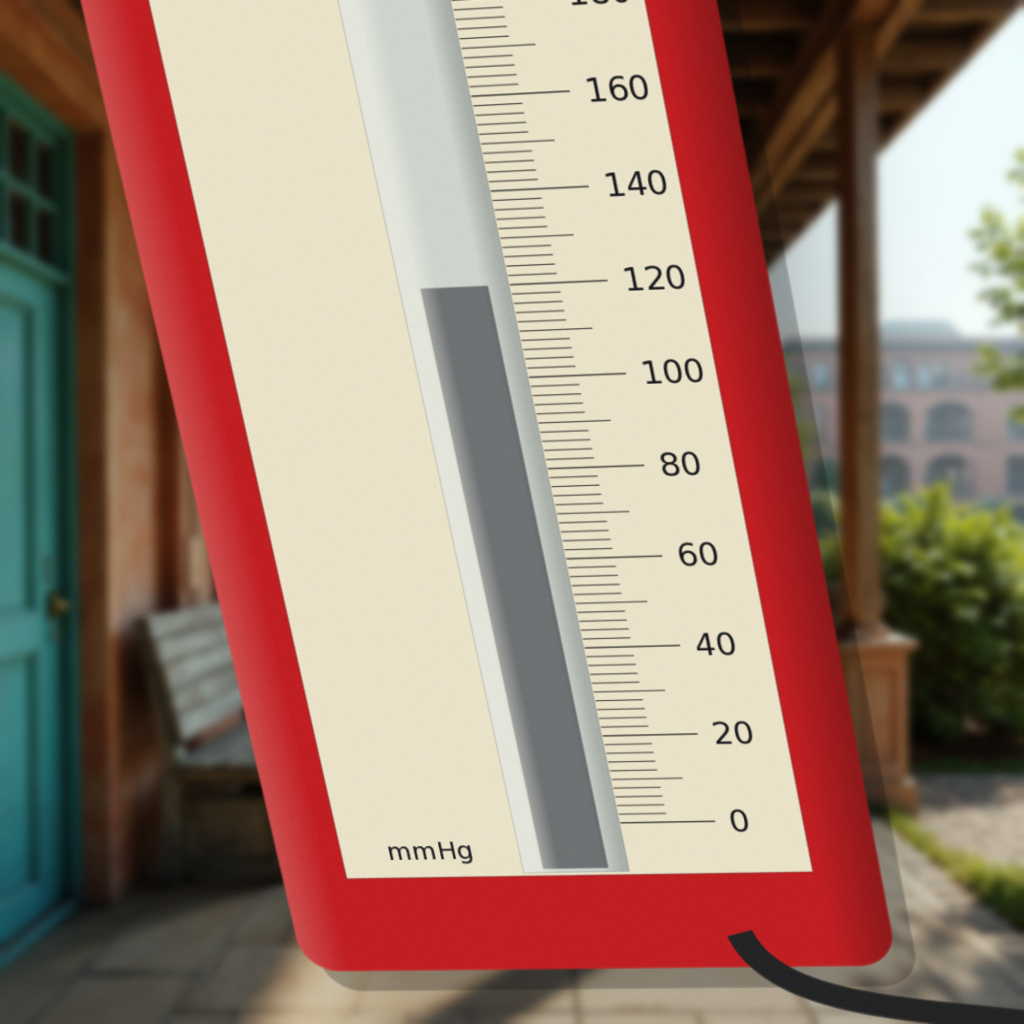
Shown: 120 (mmHg)
